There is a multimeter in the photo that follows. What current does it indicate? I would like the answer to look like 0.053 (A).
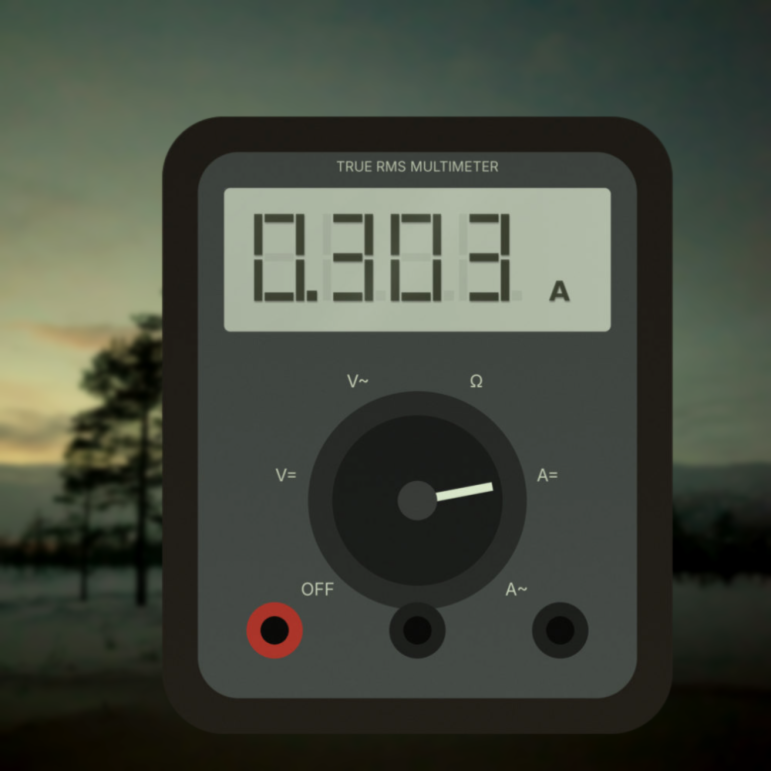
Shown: 0.303 (A)
